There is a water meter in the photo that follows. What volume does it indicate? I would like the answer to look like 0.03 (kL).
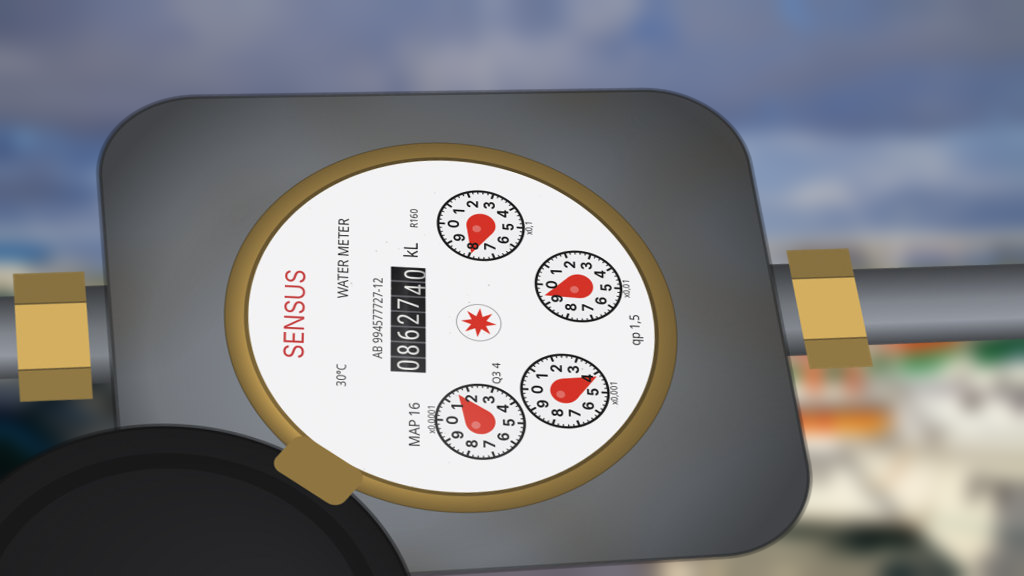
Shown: 862739.7941 (kL)
